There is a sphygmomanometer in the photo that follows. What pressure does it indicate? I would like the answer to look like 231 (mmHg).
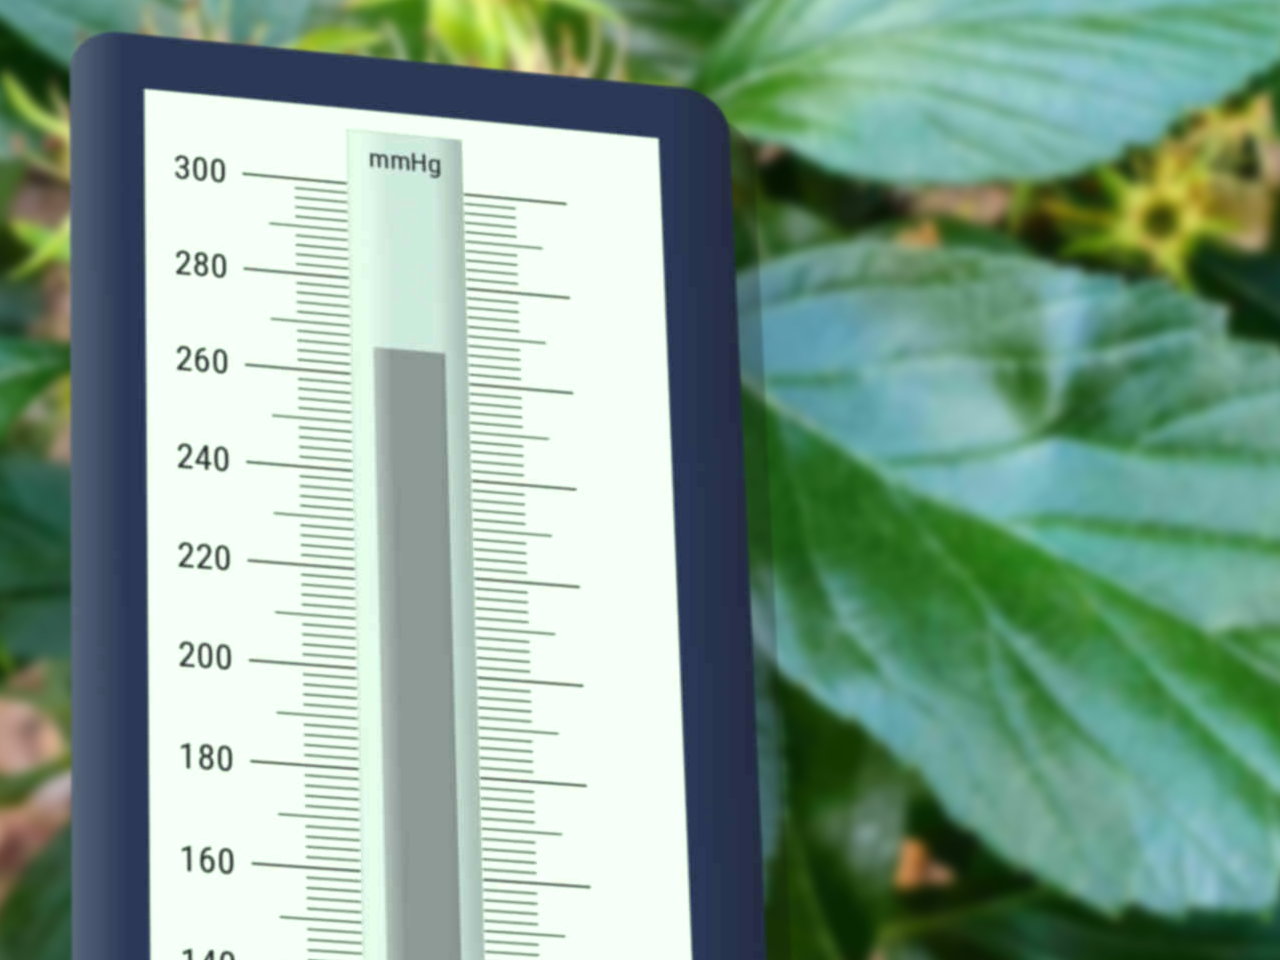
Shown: 266 (mmHg)
